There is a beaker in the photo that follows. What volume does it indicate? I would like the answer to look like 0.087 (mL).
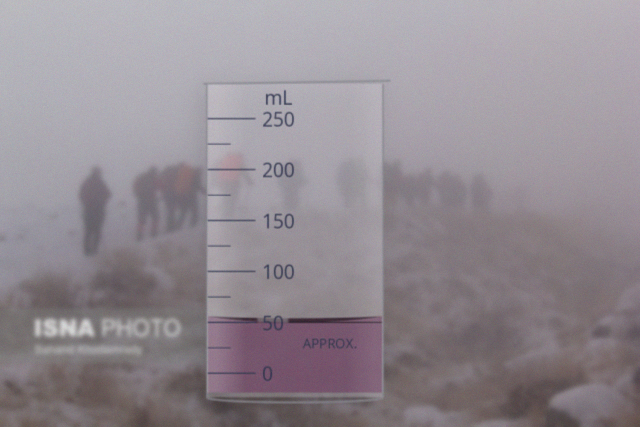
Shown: 50 (mL)
